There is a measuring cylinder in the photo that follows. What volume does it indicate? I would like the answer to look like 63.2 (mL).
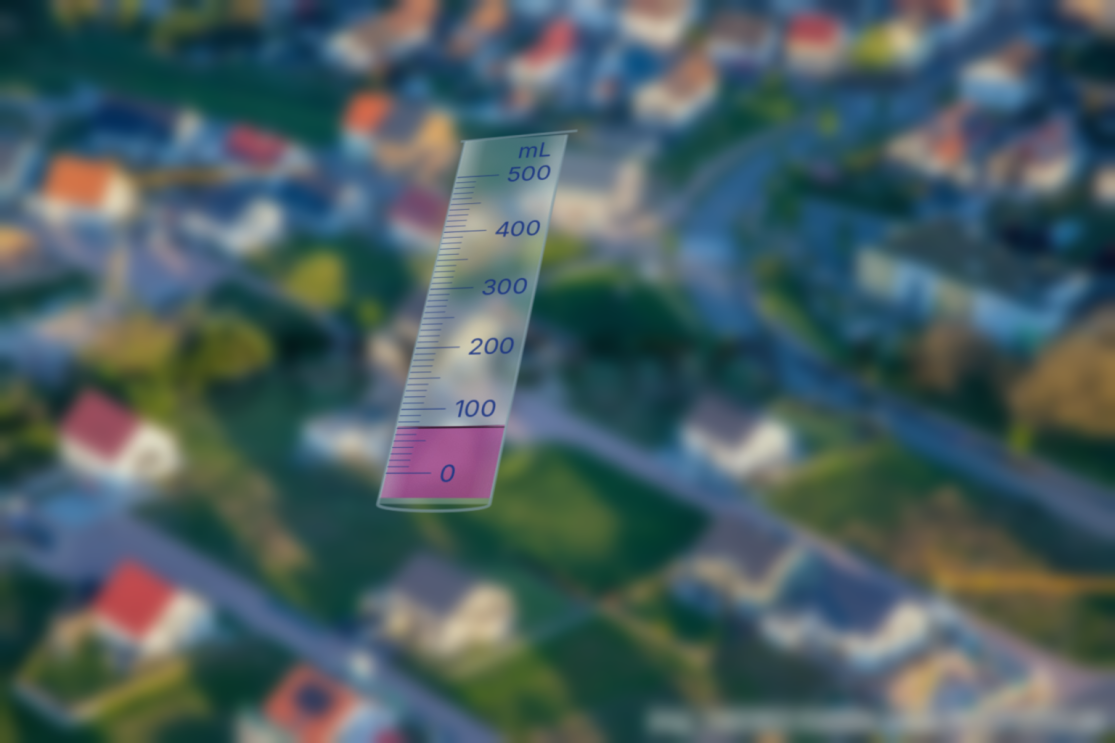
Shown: 70 (mL)
